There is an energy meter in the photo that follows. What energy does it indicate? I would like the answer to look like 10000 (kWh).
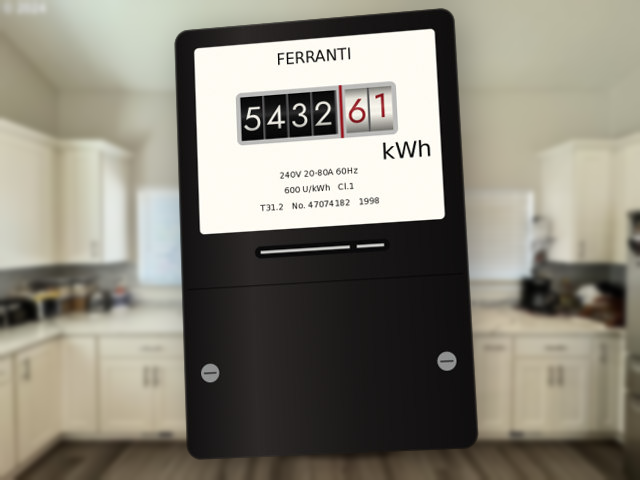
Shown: 5432.61 (kWh)
